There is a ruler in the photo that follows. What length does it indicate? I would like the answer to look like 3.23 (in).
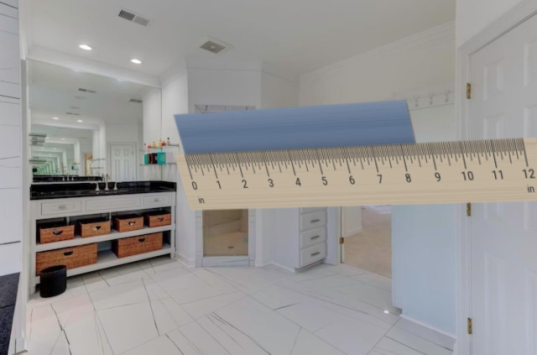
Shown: 8.5 (in)
